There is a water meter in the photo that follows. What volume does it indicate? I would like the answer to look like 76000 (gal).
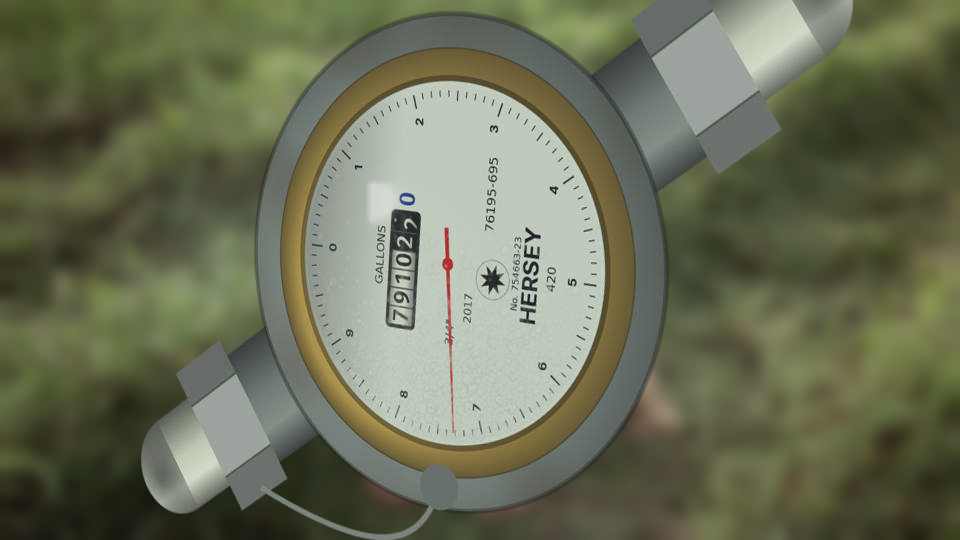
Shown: 7910217.3 (gal)
